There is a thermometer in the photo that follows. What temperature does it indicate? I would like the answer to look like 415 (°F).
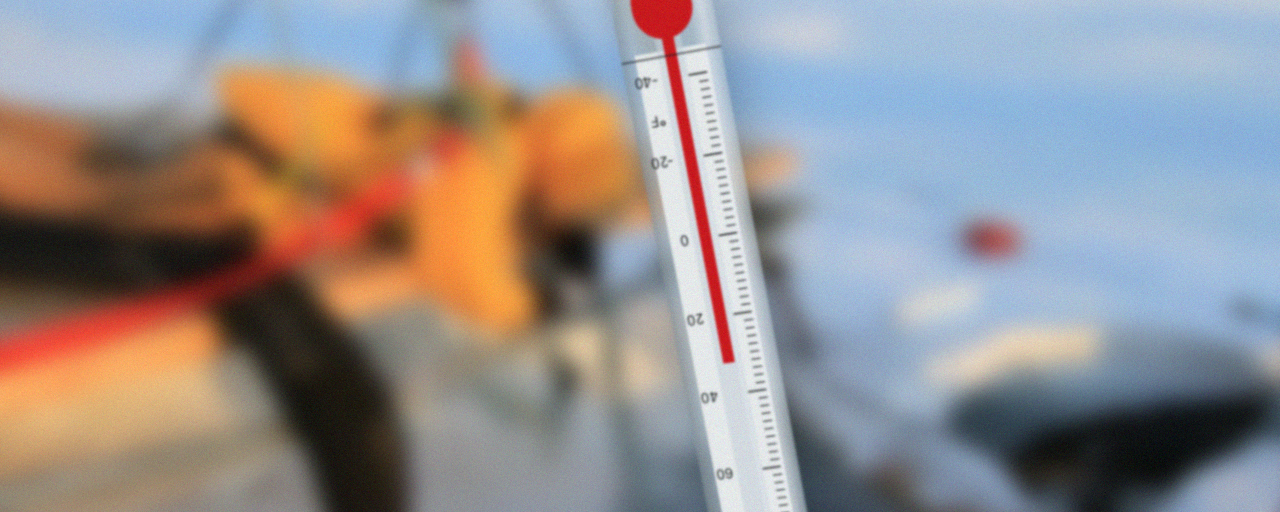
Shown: 32 (°F)
